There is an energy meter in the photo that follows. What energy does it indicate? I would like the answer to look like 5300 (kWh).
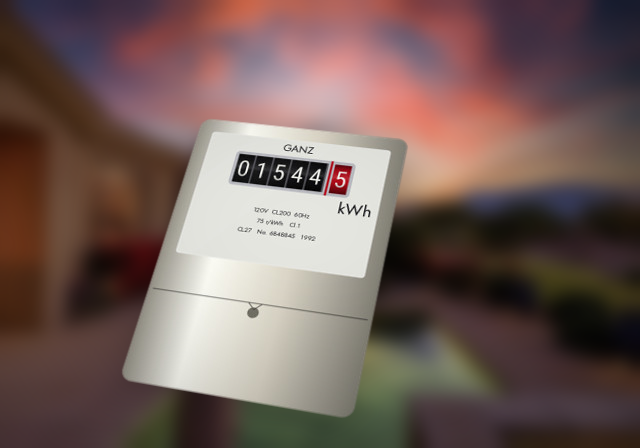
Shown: 1544.5 (kWh)
